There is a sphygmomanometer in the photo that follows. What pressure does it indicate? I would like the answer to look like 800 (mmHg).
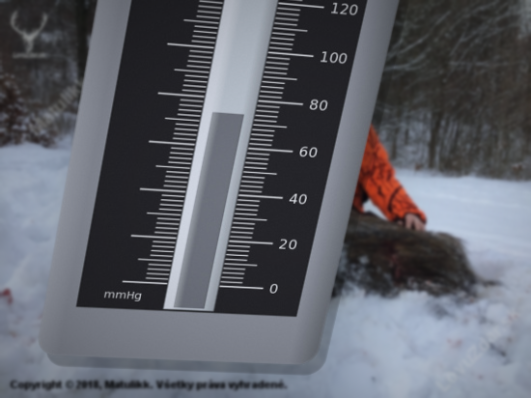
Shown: 74 (mmHg)
